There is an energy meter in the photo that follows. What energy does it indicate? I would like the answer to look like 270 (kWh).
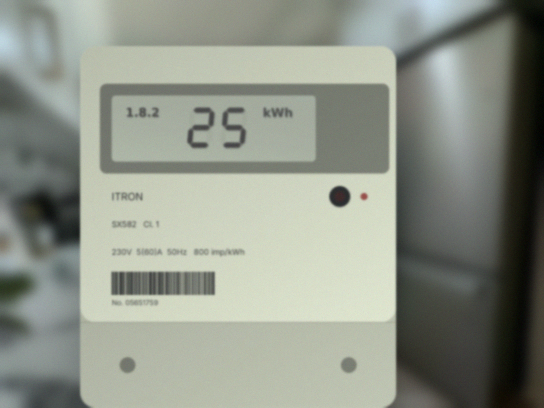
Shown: 25 (kWh)
